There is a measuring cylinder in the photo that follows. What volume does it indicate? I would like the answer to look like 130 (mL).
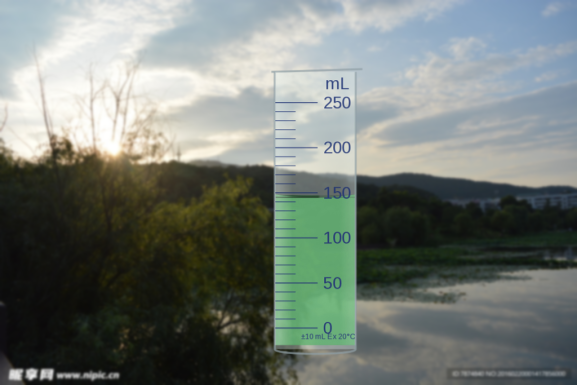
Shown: 145 (mL)
